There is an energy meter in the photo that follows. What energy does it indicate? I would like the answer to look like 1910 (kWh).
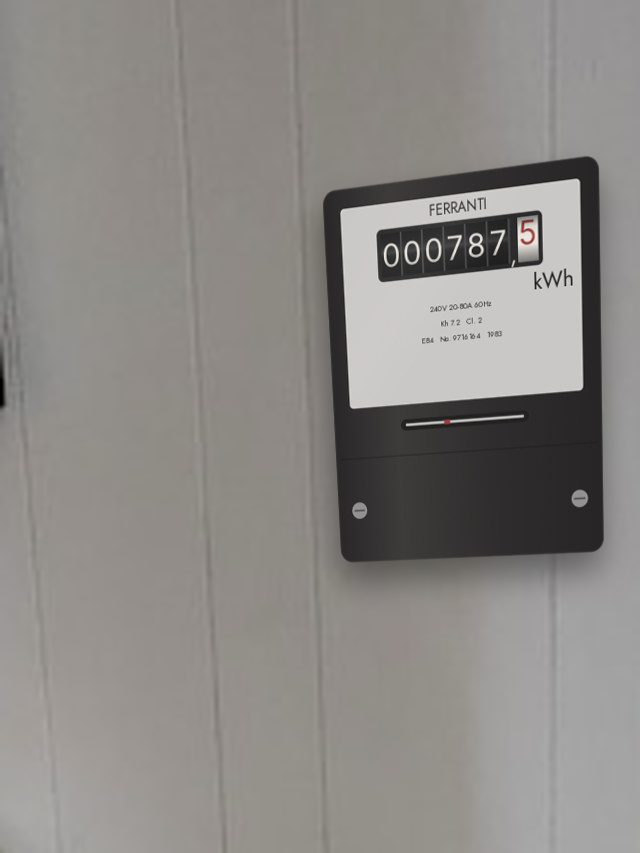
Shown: 787.5 (kWh)
